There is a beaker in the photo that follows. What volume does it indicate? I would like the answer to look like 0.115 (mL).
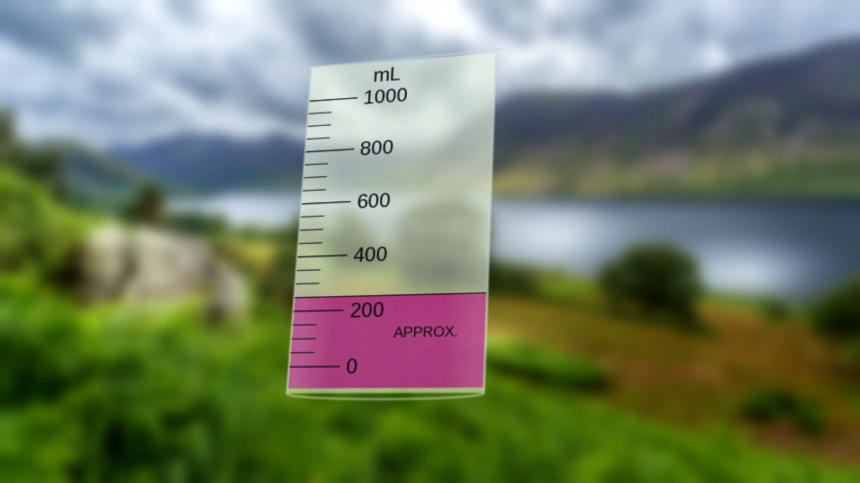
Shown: 250 (mL)
